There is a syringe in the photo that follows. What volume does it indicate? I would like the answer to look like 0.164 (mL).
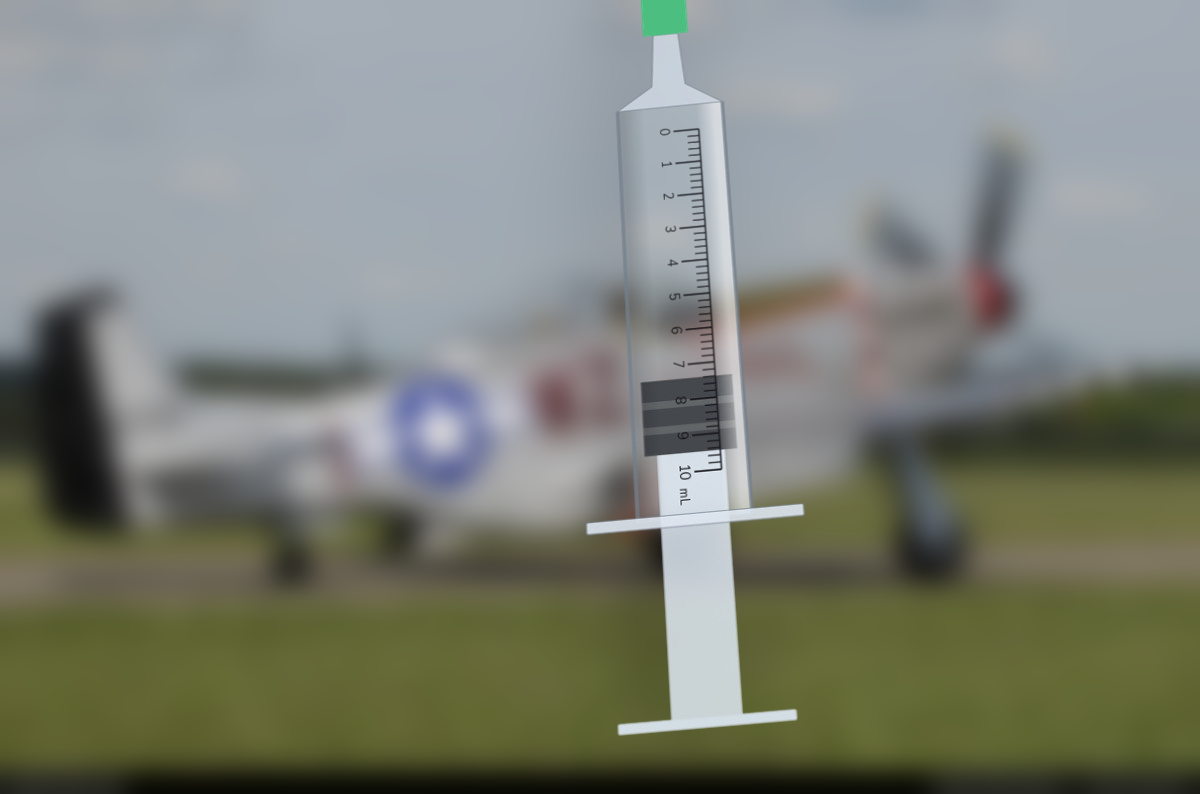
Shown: 7.4 (mL)
